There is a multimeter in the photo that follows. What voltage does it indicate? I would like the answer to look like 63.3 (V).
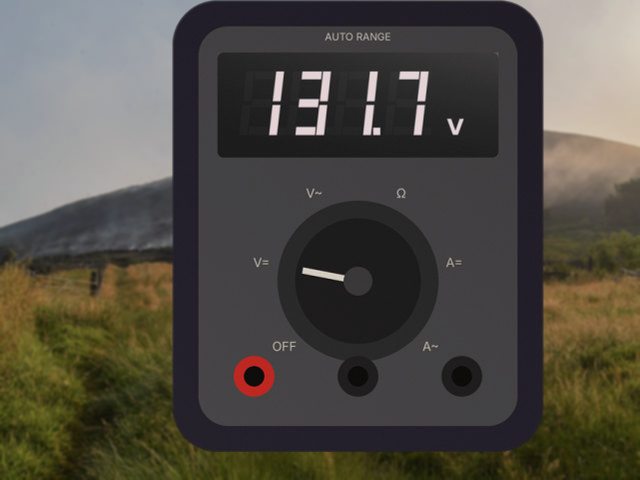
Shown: 131.7 (V)
